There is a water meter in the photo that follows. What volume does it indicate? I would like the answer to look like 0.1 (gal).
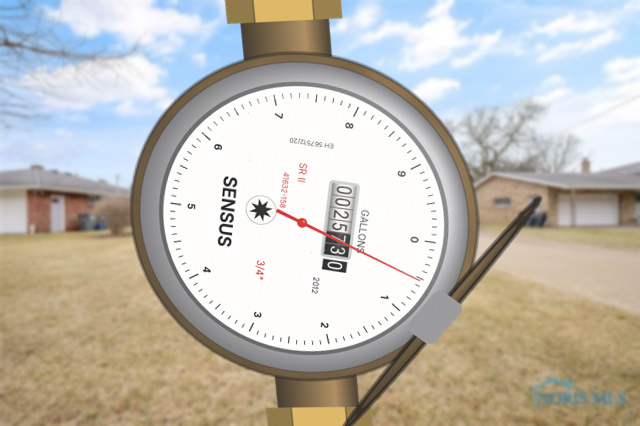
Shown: 25730.5 (gal)
